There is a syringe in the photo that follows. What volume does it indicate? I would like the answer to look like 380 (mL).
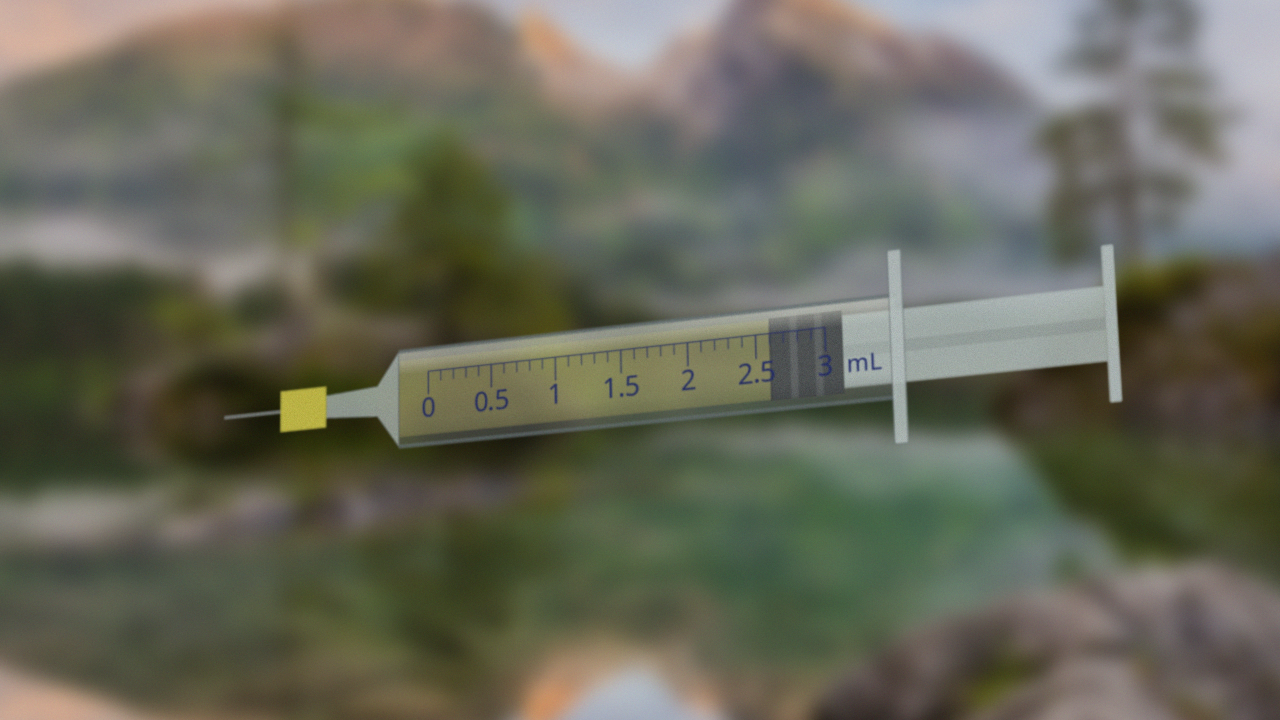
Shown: 2.6 (mL)
